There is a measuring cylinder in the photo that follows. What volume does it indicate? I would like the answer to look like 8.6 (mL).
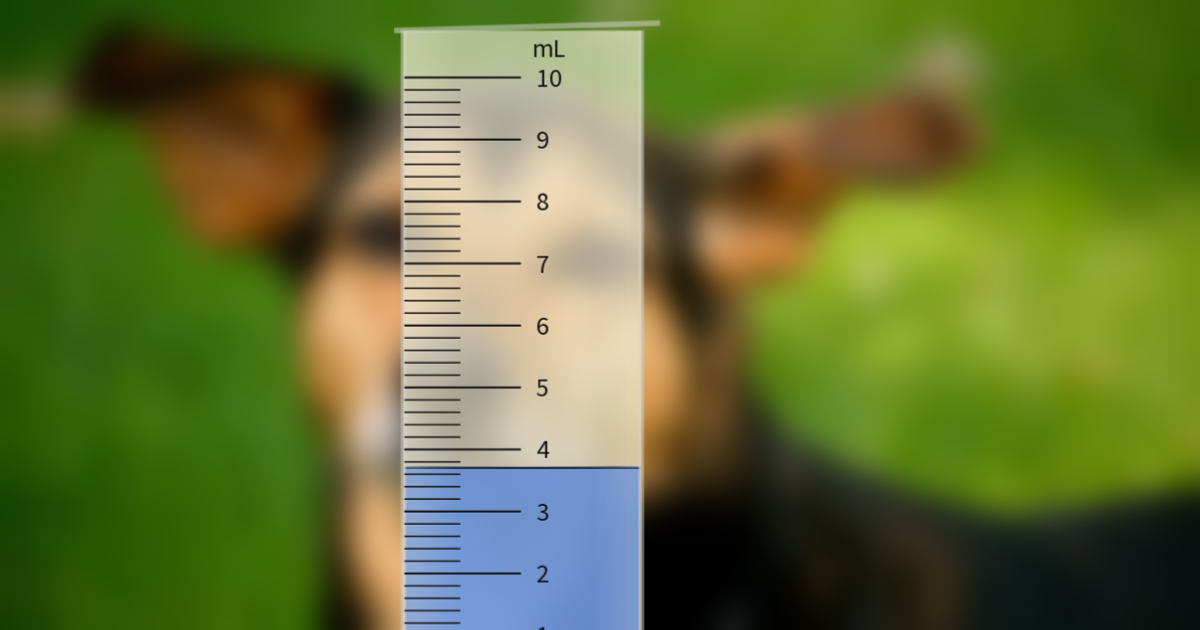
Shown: 3.7 (mL)
